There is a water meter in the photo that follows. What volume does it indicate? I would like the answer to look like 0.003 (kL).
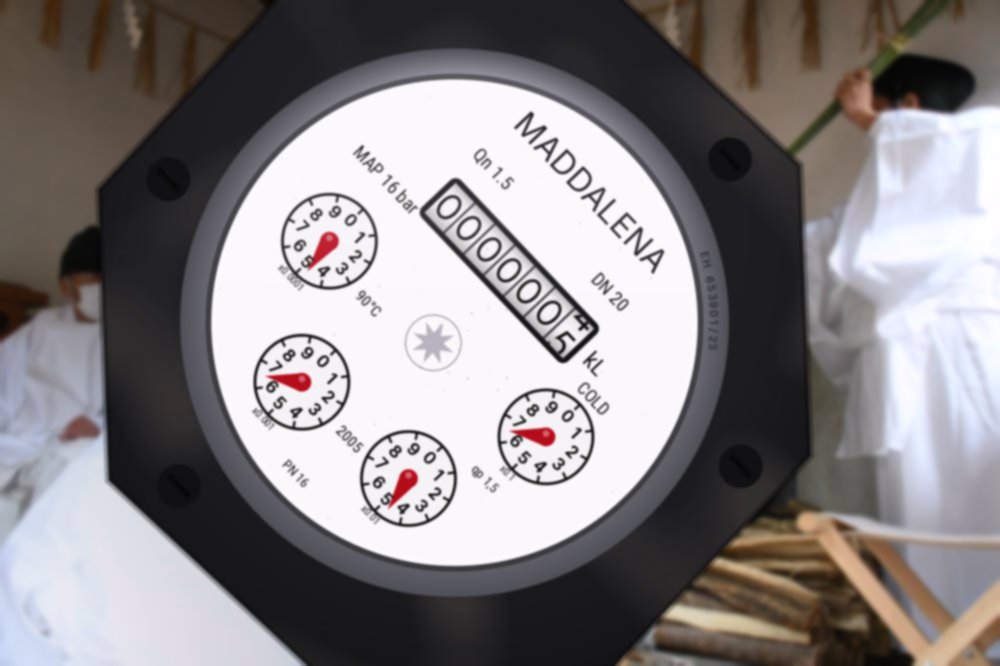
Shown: 4.6464 (kL)
